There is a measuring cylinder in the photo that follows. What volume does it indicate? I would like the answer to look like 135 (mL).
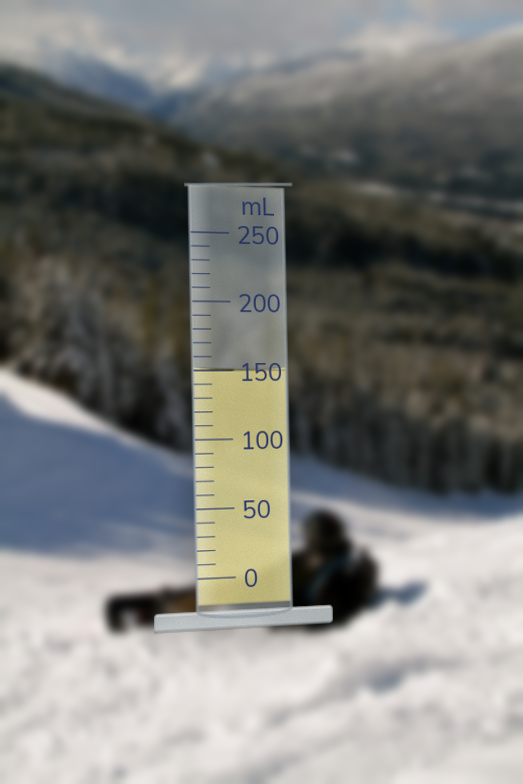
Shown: 150 (mL)
